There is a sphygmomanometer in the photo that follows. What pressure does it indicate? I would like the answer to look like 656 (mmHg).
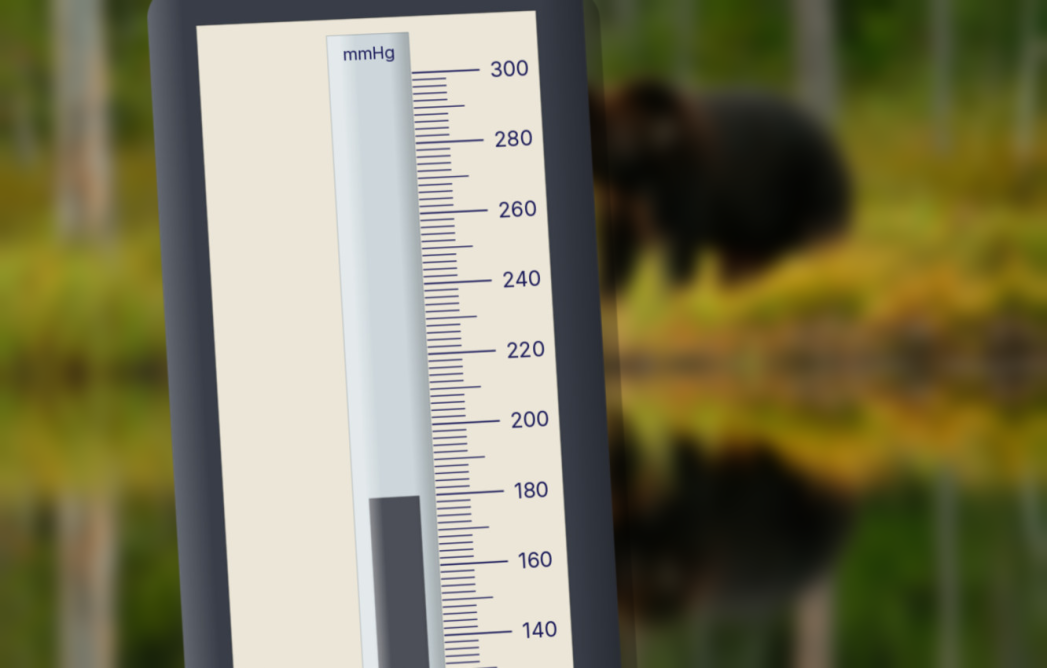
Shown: 180 (mmHg)
